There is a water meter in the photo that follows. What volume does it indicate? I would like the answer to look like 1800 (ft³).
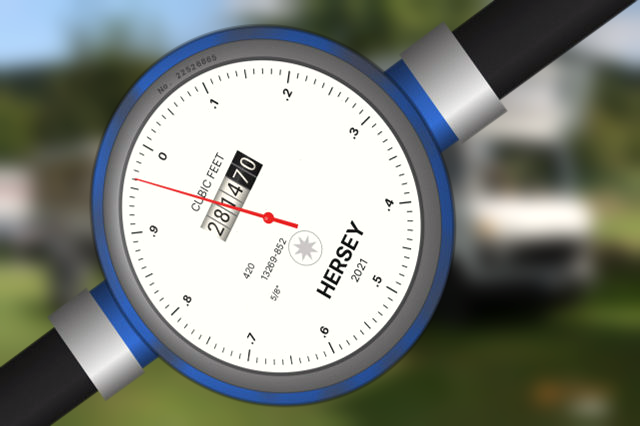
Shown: 281469.96 (ft³)
